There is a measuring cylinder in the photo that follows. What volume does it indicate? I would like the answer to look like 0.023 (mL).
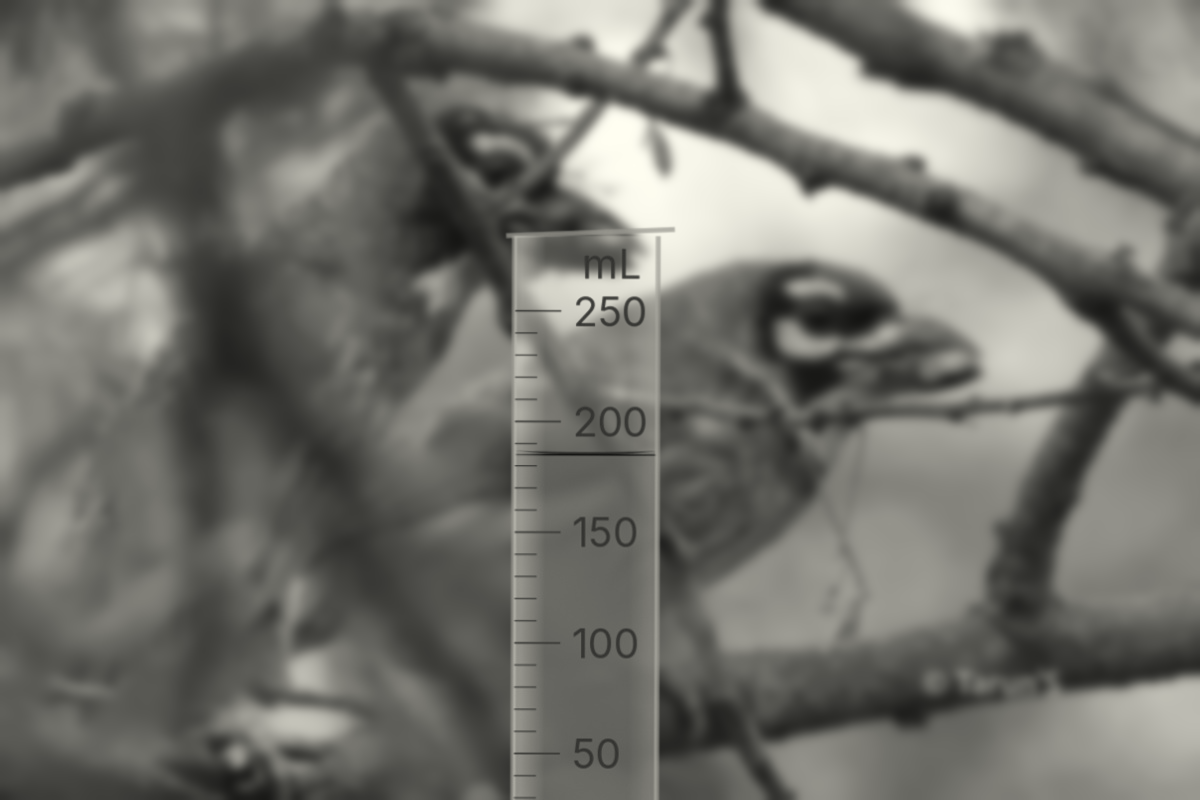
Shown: 185 (mL)
